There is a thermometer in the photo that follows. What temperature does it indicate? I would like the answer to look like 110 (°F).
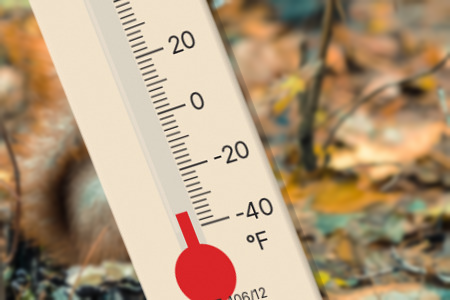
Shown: -34 (°F)
